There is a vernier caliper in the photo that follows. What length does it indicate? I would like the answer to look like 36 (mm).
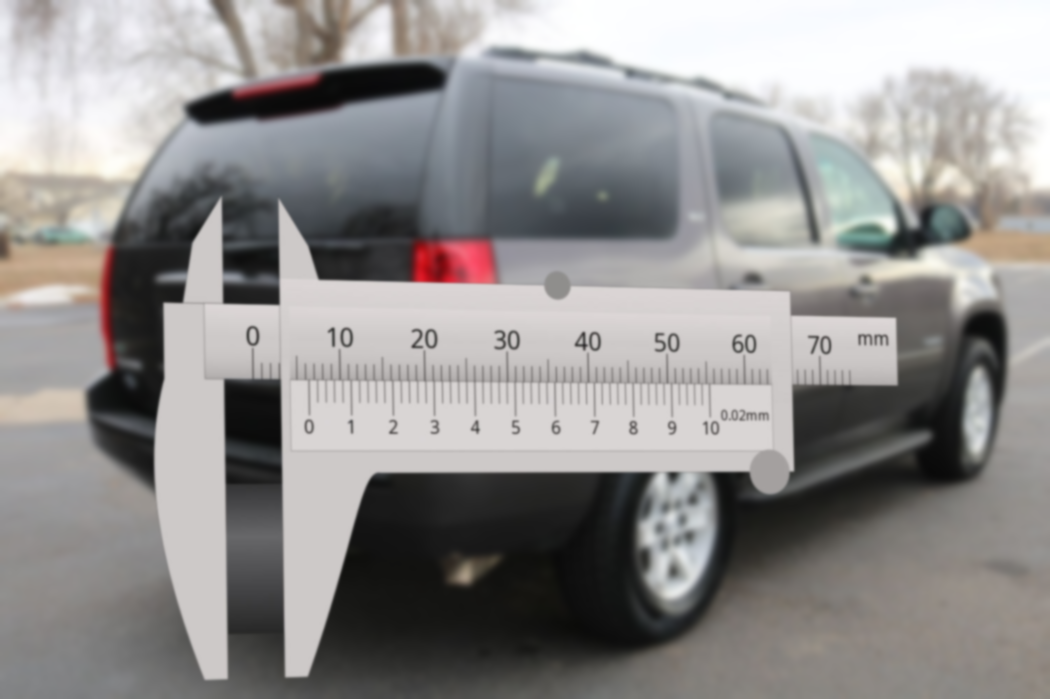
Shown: 6.4 (mm)
